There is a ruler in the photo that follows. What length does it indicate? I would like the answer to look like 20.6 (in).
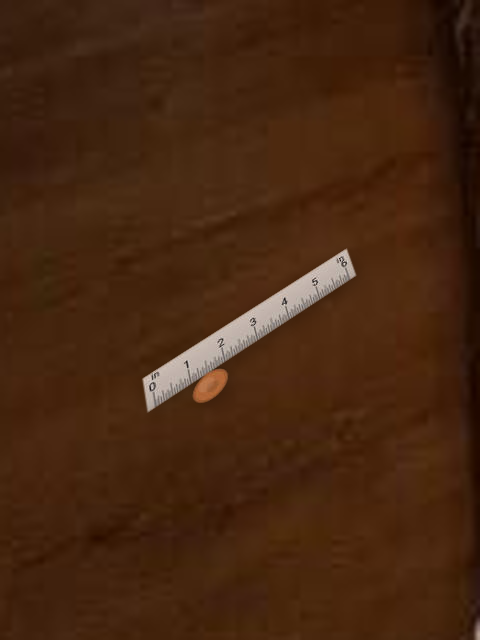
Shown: 1 (in)
